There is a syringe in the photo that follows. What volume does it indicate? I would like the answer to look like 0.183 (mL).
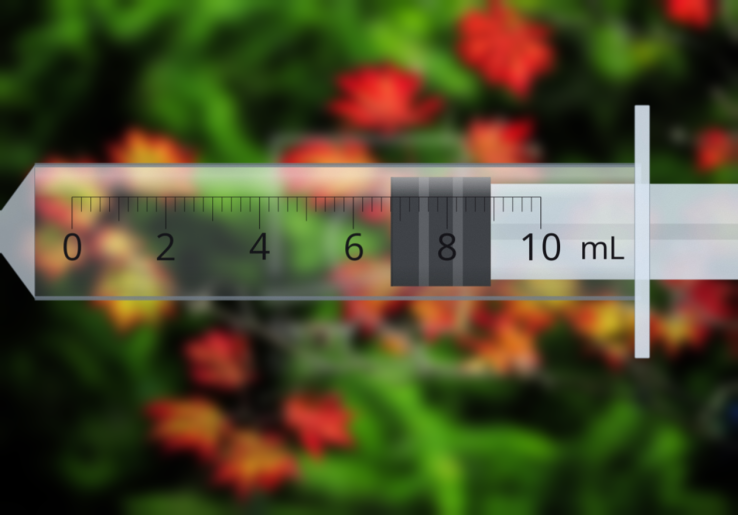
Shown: 6.8 (mL)
